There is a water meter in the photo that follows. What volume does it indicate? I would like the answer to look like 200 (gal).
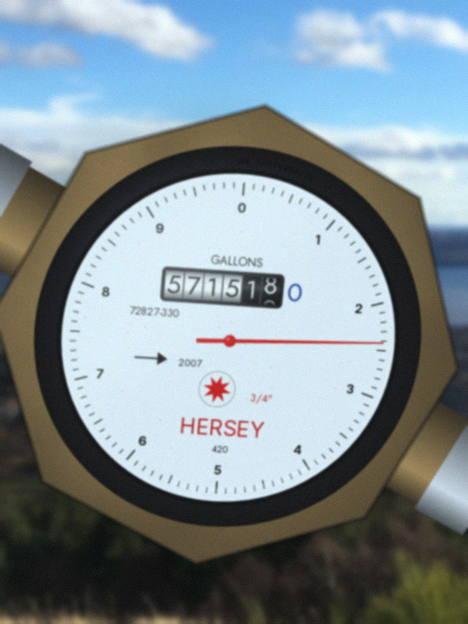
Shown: 5715182.4 (gal)
